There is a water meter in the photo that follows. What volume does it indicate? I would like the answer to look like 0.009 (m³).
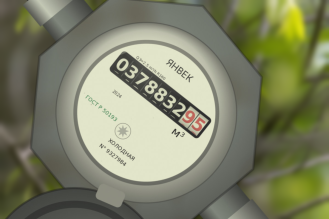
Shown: 378832.95 (m³)
